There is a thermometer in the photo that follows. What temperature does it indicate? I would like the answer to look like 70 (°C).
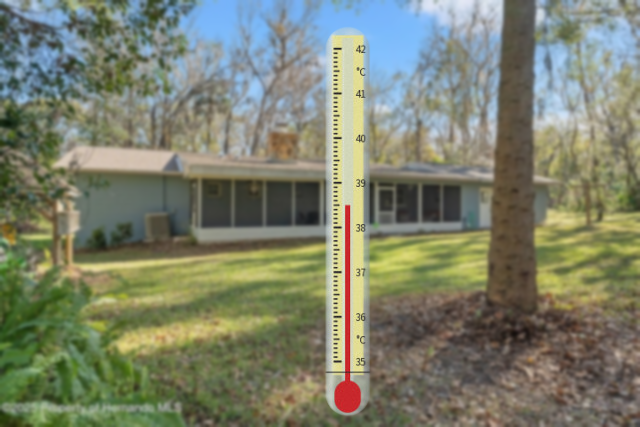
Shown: 38.5 (°C)
